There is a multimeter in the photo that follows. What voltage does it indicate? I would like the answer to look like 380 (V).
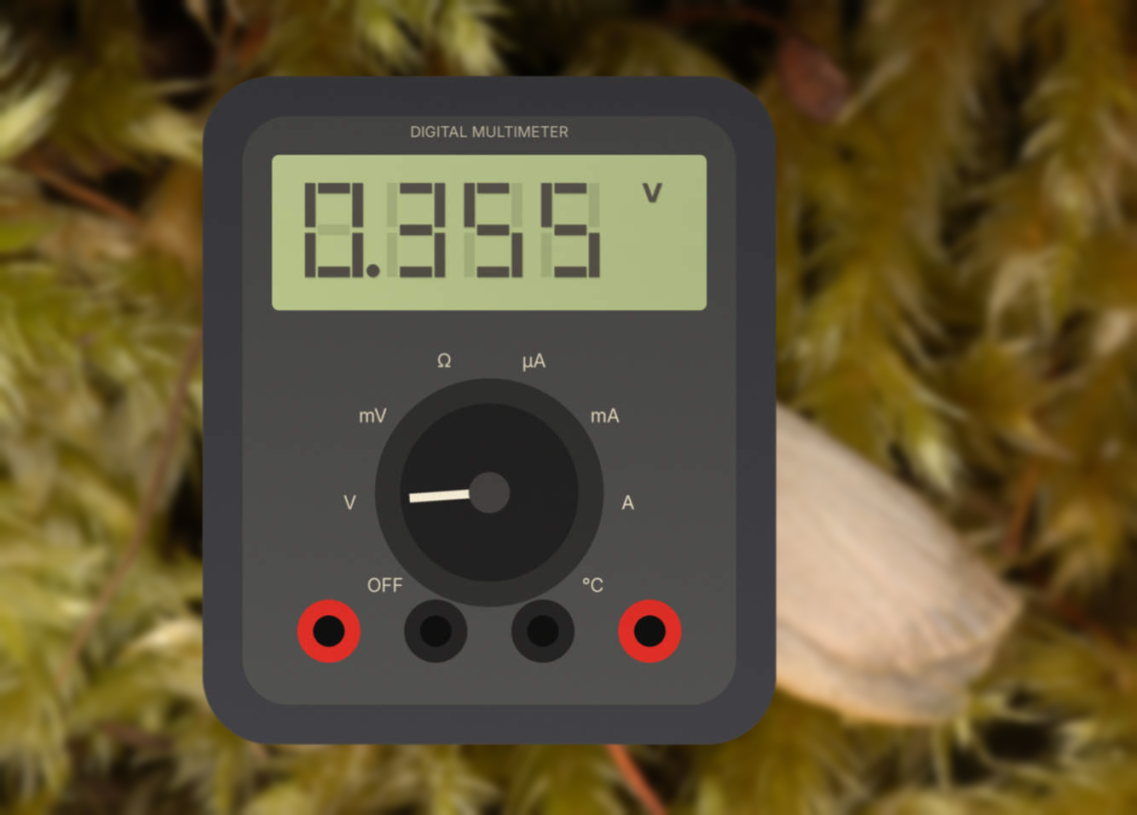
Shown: 0.355 (V)
